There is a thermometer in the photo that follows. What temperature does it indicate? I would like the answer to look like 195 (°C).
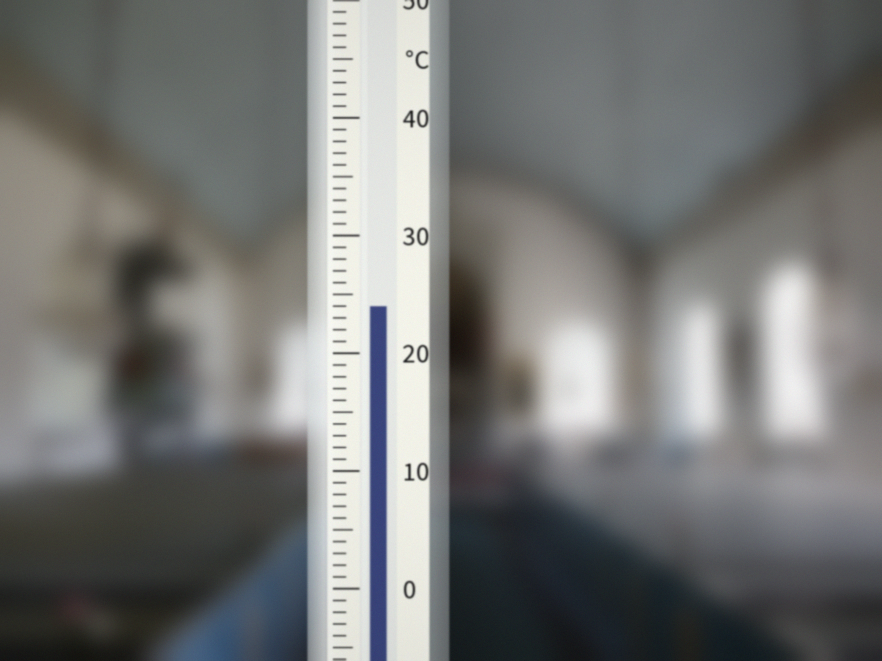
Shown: 24 (°C)
